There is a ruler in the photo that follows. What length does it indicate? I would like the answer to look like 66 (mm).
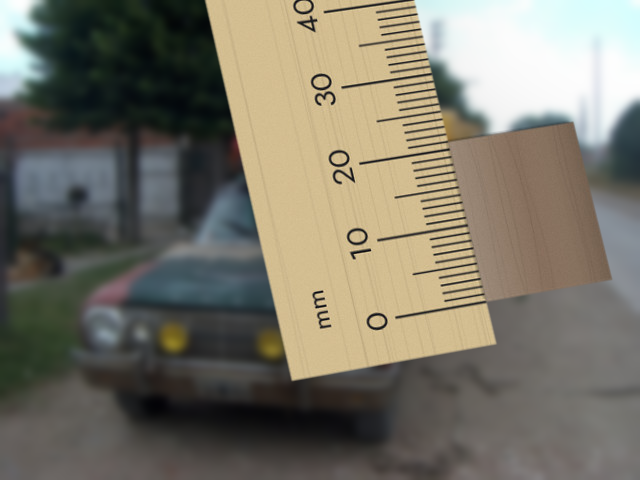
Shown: 21 (mm)
